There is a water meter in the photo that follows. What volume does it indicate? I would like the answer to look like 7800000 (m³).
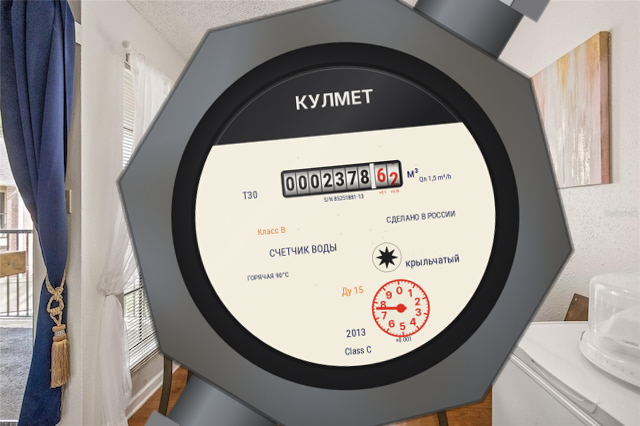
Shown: 2378.617 (m³)
